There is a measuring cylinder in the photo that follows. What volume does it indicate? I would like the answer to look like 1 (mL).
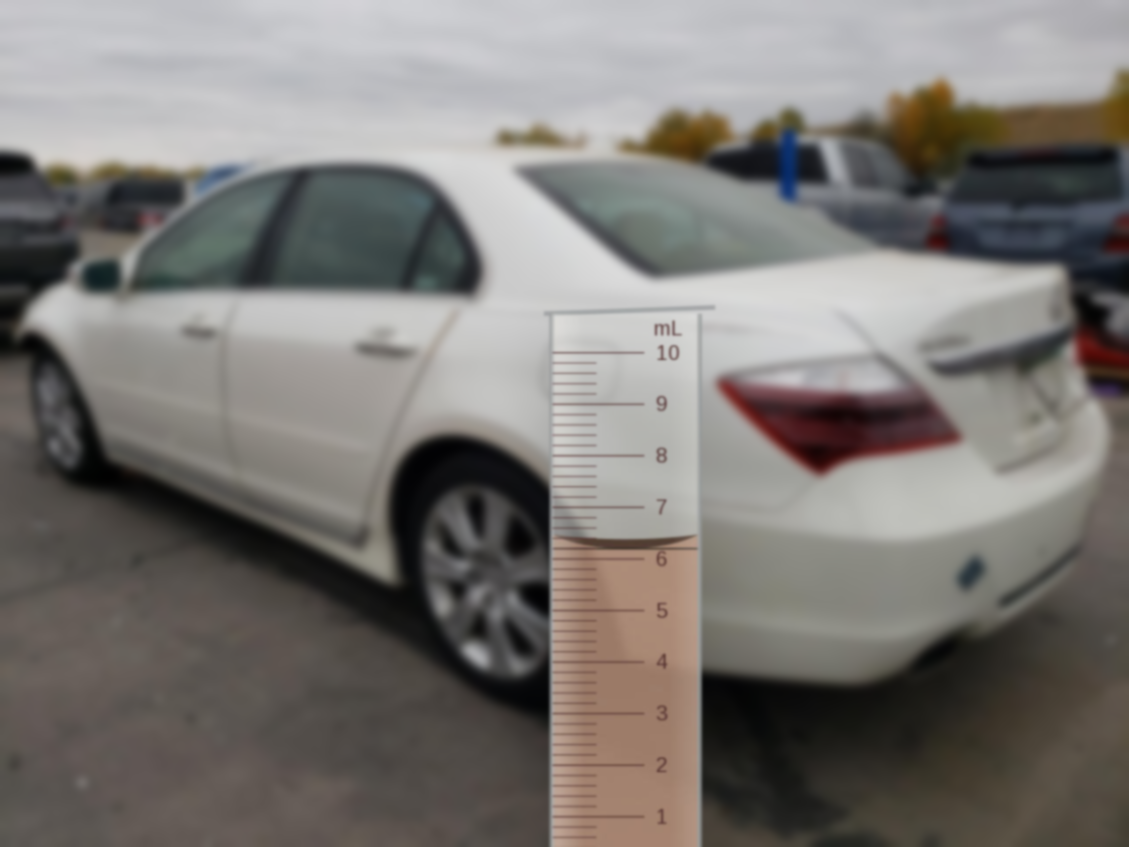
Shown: 6.2 (mL)
